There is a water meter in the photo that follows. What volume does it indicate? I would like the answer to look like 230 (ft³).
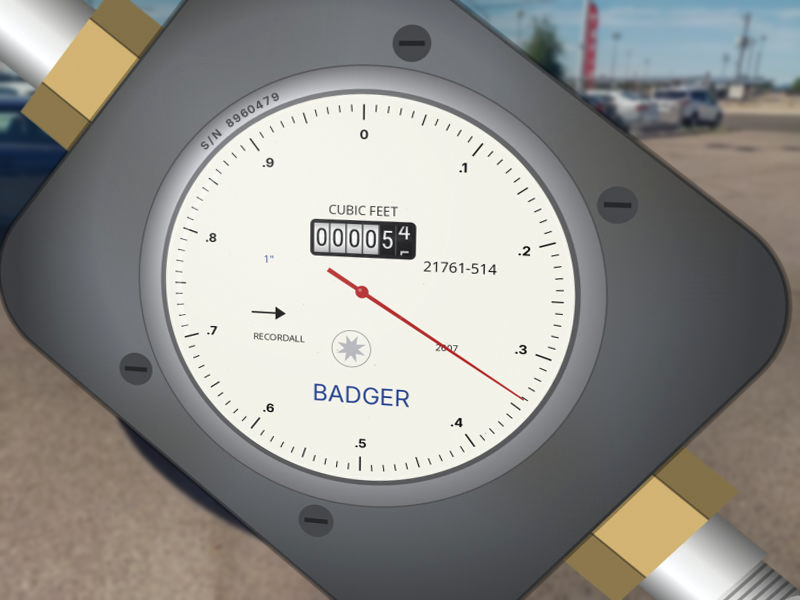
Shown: 54.34 (ft³)
